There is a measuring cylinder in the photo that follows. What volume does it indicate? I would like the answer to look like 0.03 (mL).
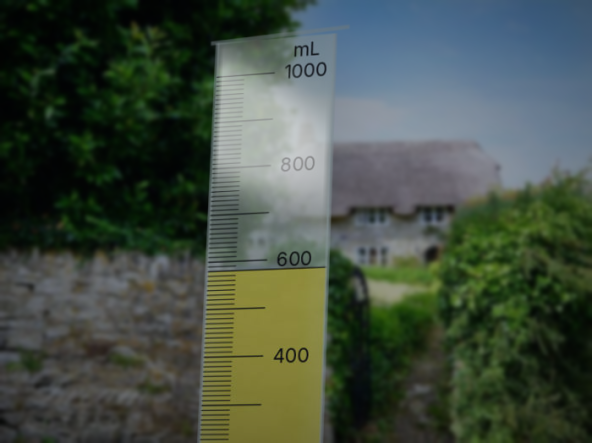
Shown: 580 (mL)
